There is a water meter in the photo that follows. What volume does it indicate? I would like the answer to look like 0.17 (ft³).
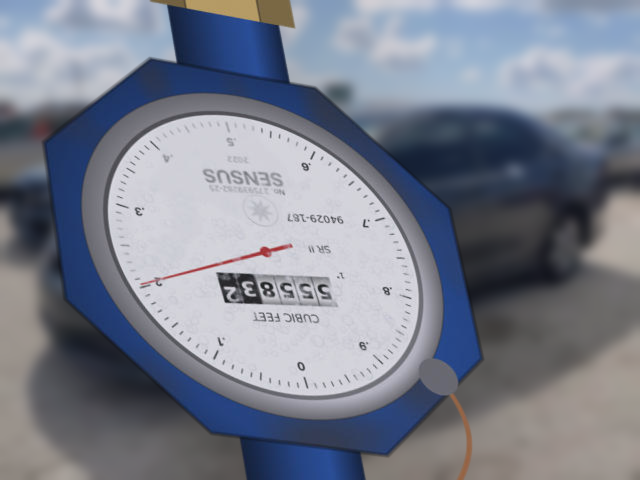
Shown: 555832.20 (ft³)
